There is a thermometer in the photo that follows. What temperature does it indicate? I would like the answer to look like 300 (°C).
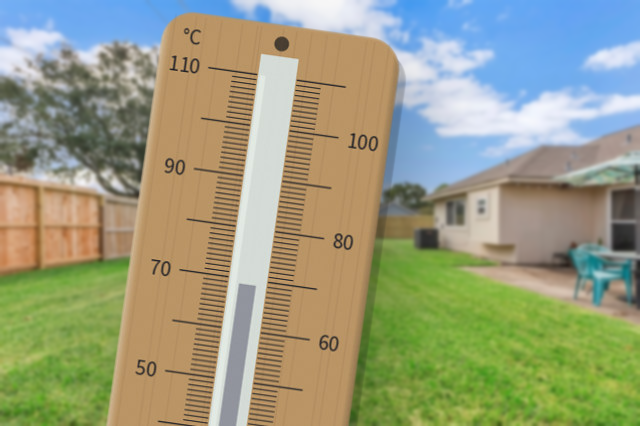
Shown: 69 (°C)
